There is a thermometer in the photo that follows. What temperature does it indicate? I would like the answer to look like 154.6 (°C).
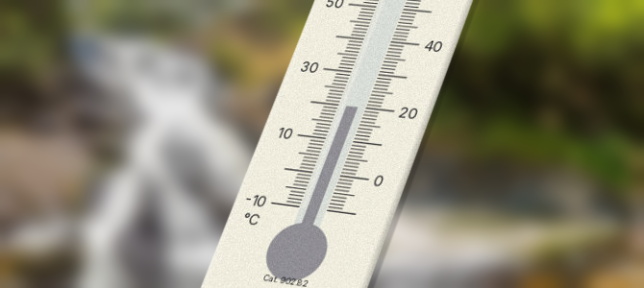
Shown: 20 (°C)
